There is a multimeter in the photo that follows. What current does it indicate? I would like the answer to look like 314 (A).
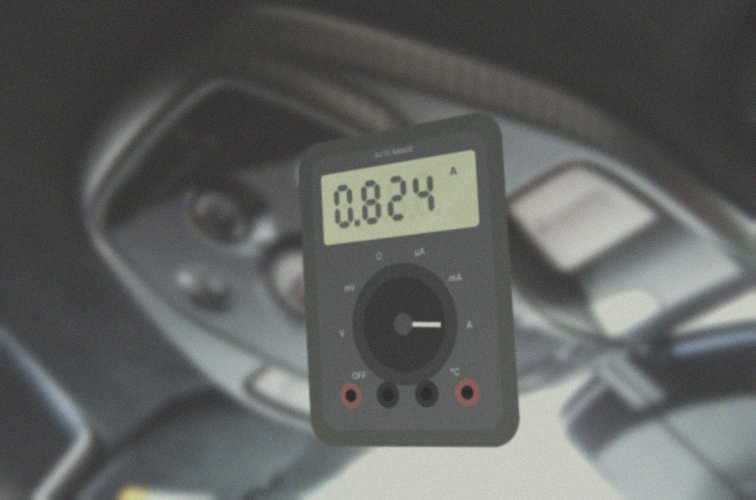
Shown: 0.824 (A)
